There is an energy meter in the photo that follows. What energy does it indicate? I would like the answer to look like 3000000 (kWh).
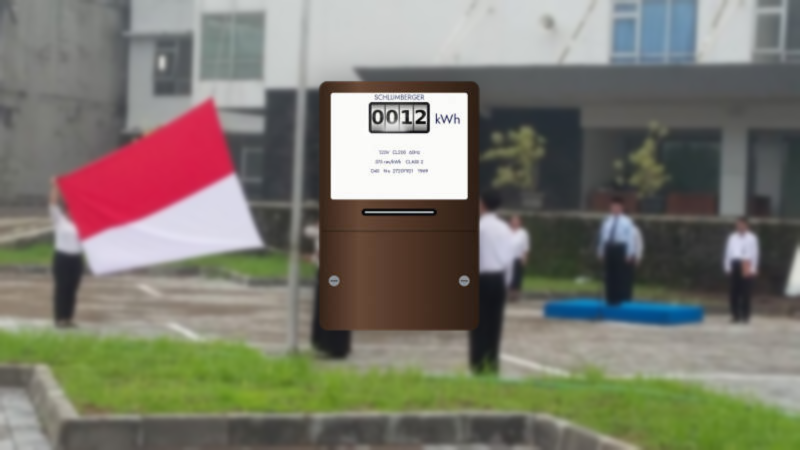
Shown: 12 (kWh)
